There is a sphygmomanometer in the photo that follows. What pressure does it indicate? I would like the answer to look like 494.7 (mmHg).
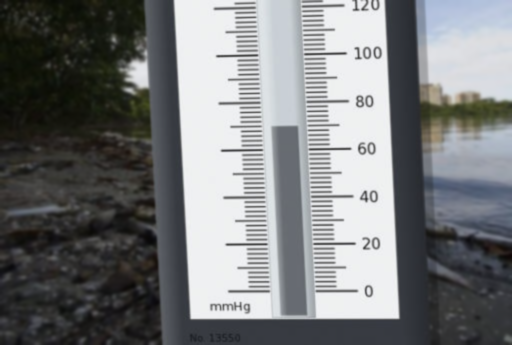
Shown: 70 (mmHg)
